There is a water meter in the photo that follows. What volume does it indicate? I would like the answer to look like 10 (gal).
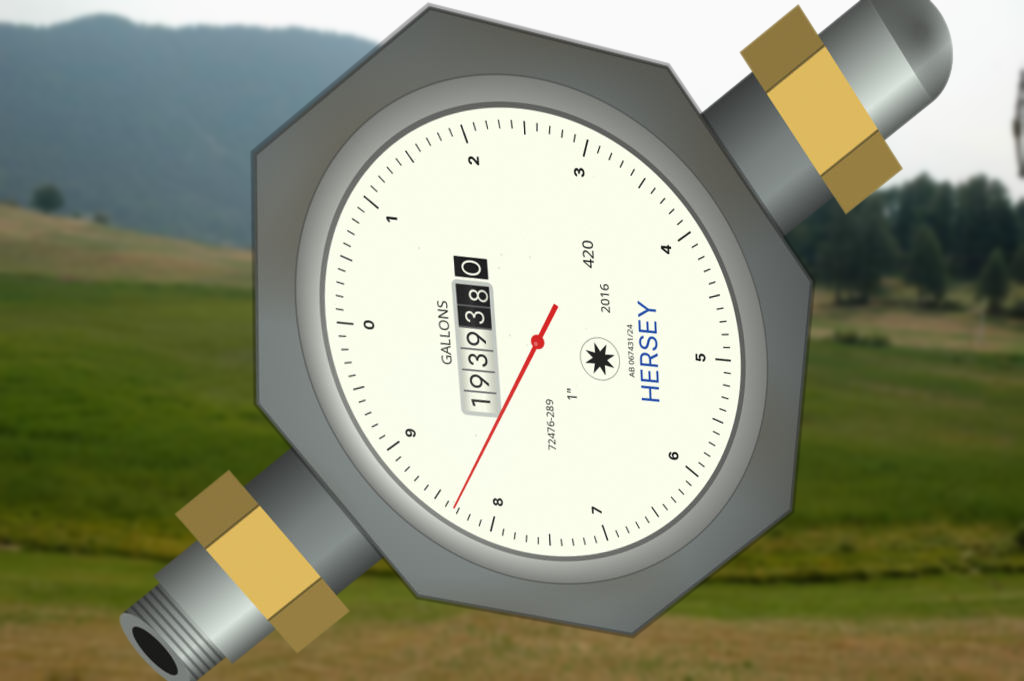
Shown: 1939378.3 (gal)
